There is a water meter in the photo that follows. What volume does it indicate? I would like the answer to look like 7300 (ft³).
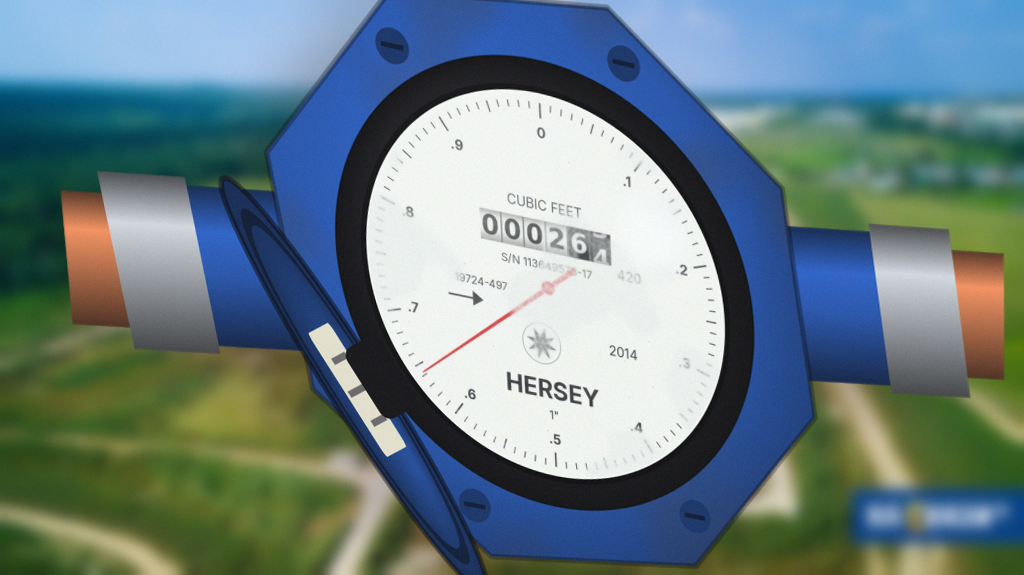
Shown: 263.64 (ft³)
